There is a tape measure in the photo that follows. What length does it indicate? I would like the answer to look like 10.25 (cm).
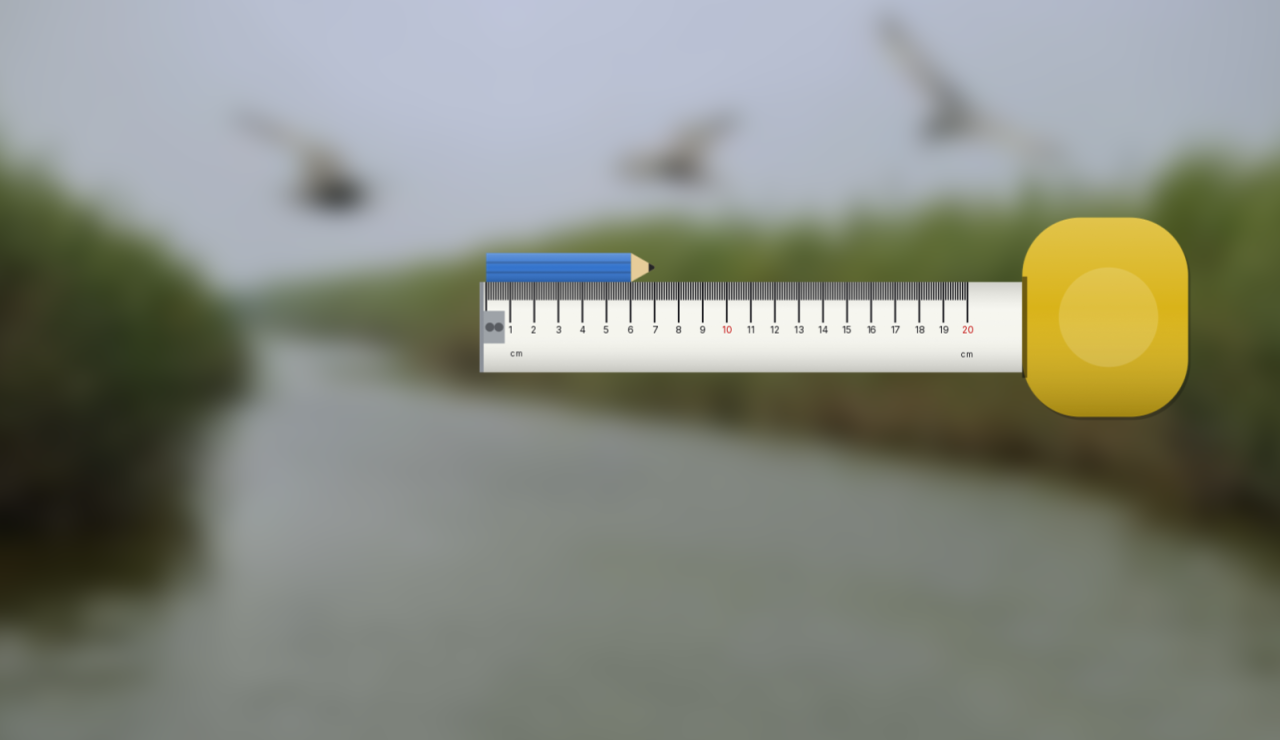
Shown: 7 (cm)
